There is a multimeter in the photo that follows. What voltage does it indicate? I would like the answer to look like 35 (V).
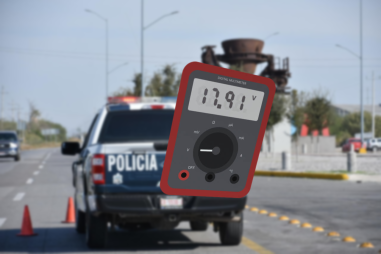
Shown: 17.91 (V)
